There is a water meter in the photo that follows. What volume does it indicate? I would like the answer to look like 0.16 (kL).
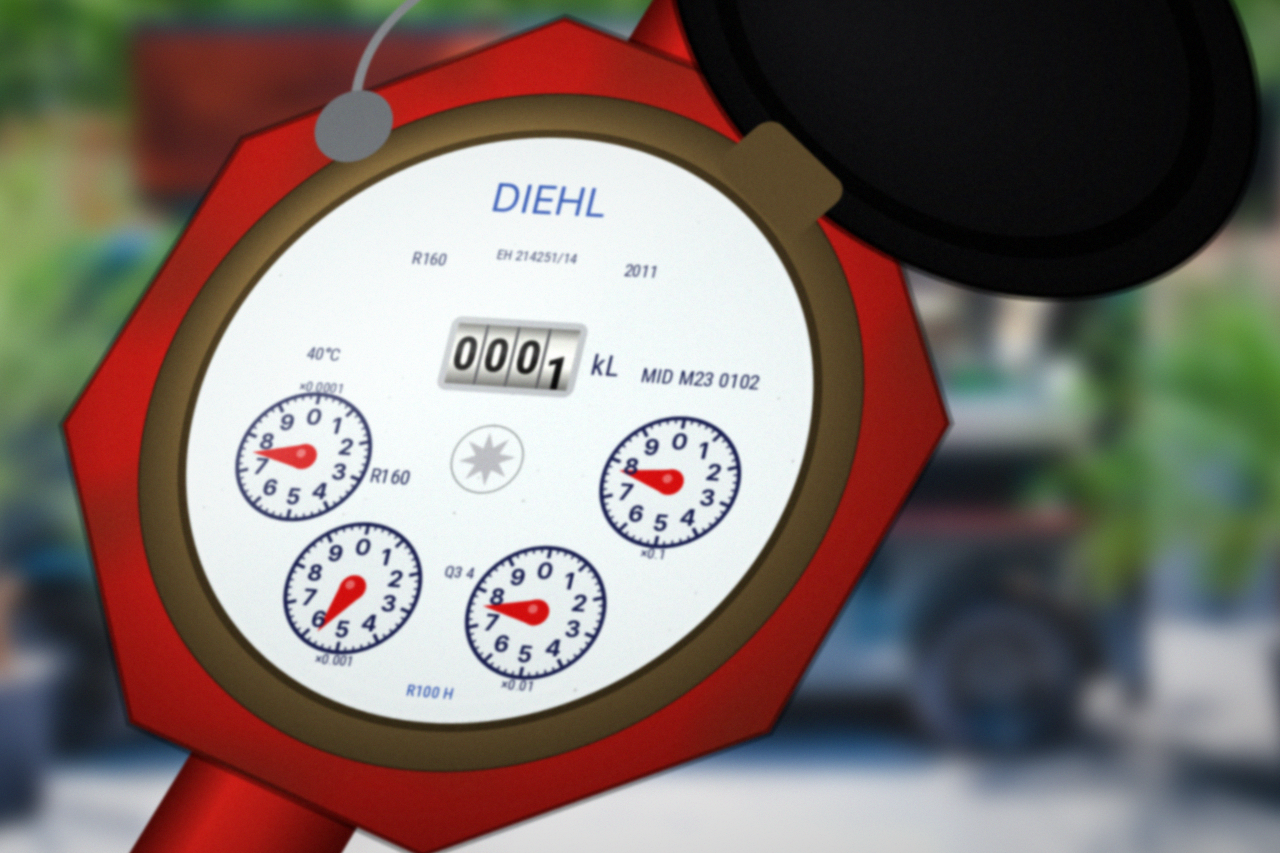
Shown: 0.7757 (kL)
